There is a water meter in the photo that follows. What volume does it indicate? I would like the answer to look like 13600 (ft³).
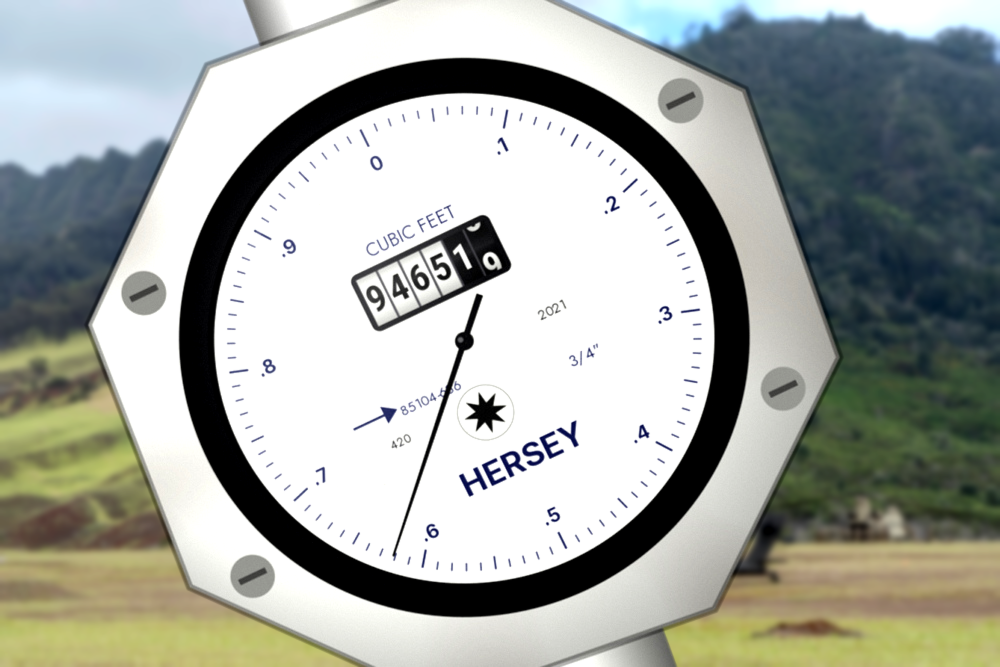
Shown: 946518.62 (ft³)
